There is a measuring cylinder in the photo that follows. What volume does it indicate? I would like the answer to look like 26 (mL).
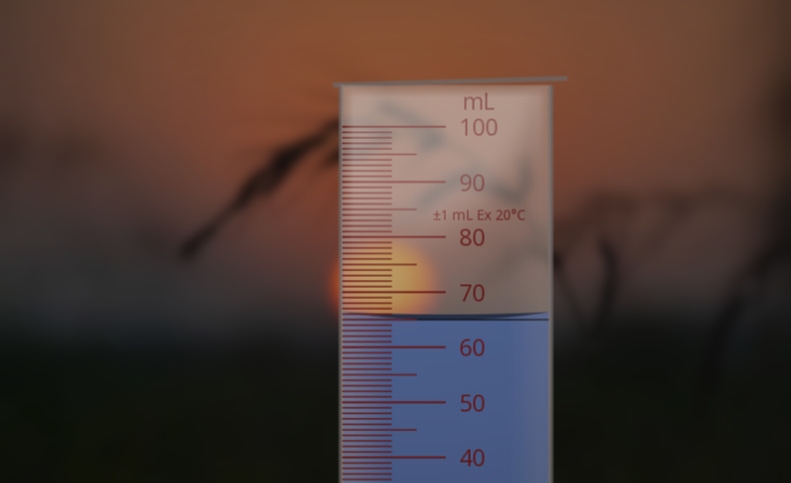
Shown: 65 (mL)
